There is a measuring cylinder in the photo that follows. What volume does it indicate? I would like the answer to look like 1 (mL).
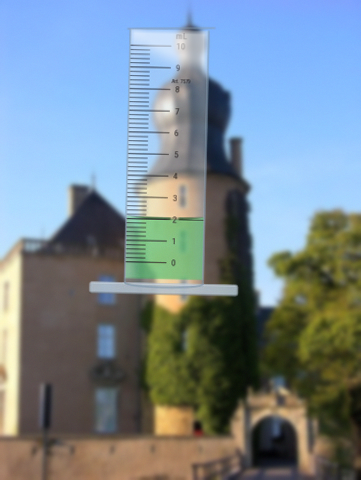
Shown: 2 (mL)
